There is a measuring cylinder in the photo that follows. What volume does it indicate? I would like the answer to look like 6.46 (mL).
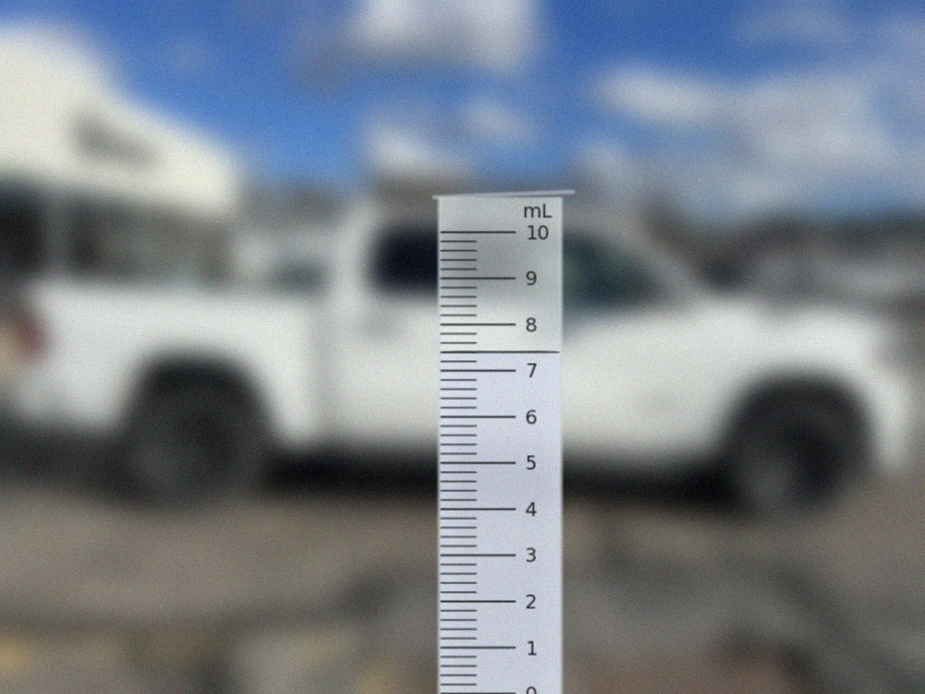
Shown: 7.4 (mL)
